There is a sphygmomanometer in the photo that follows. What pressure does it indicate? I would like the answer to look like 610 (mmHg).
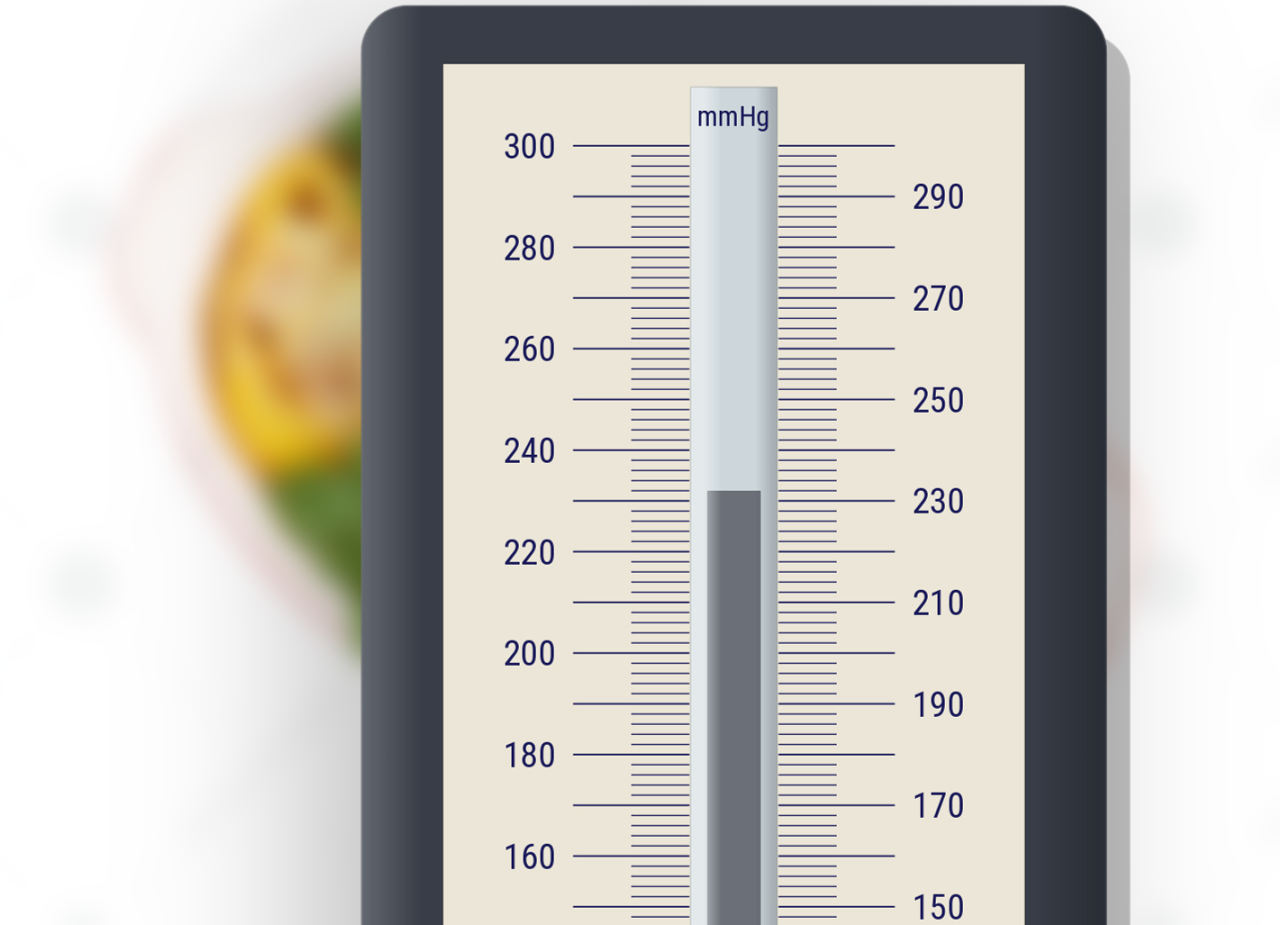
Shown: 232 (mmHg)
